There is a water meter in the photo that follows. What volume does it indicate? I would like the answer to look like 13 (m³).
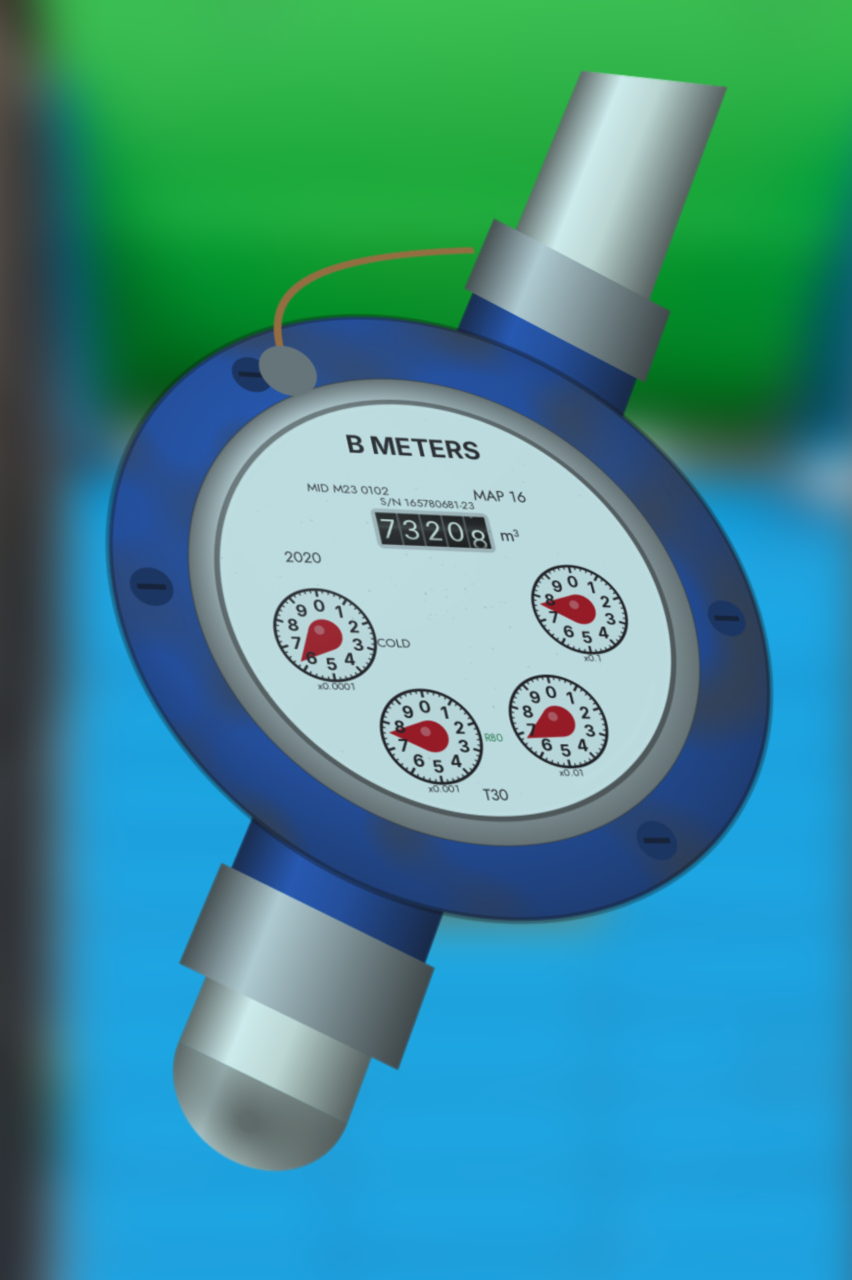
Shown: 73207.7676 (m³)
